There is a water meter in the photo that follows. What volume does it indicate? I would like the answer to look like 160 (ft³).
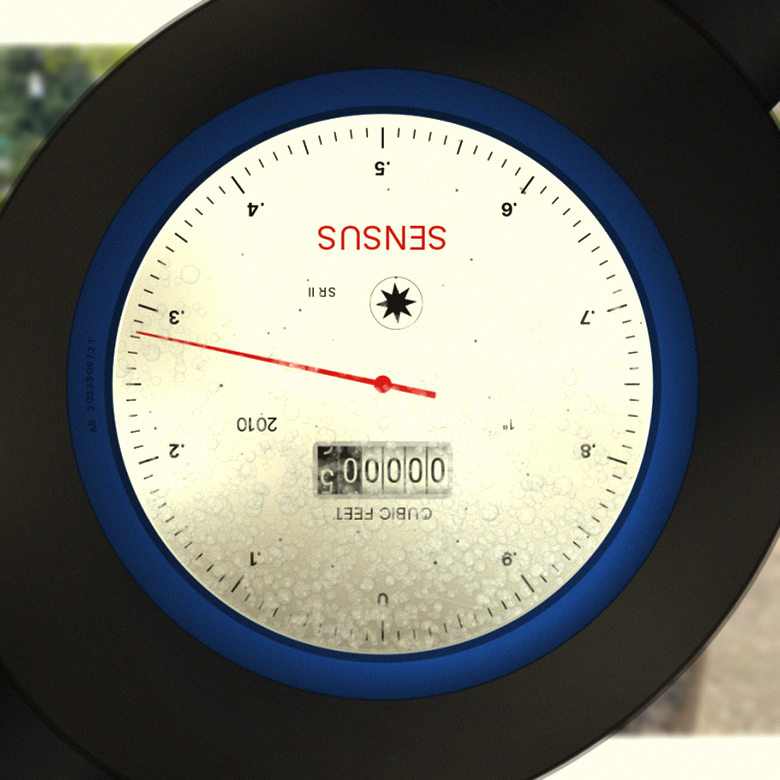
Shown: 5.28 (ft³)
